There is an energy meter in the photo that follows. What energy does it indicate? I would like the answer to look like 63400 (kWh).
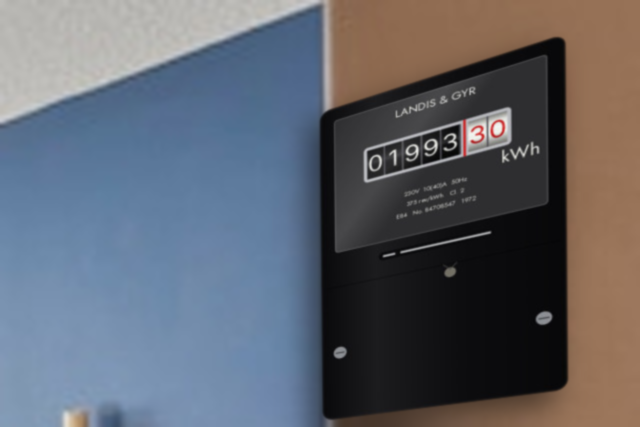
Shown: 1993.30 (kWh)
